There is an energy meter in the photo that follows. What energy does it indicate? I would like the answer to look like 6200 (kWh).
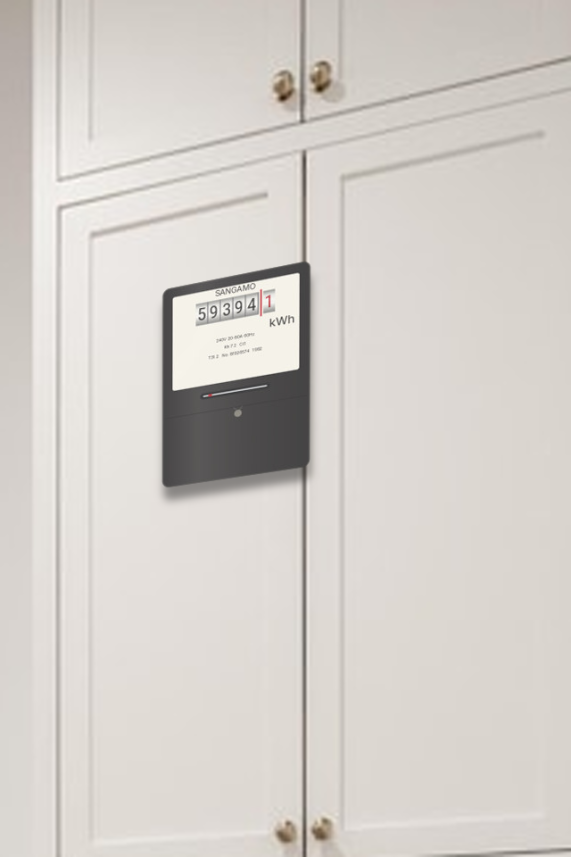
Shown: 59394.1 (kWh)
